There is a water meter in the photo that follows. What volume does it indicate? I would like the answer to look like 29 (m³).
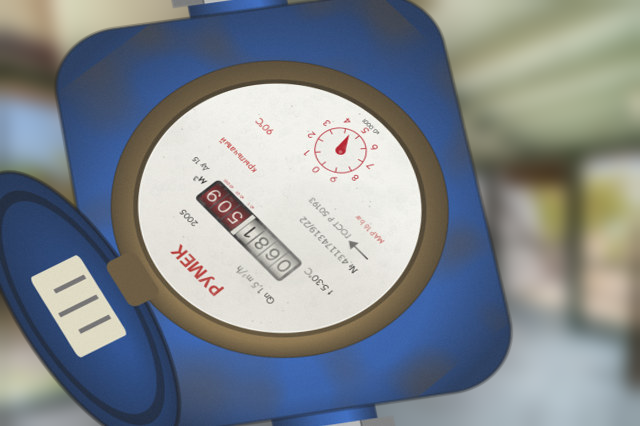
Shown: 681.5094 (m³)
